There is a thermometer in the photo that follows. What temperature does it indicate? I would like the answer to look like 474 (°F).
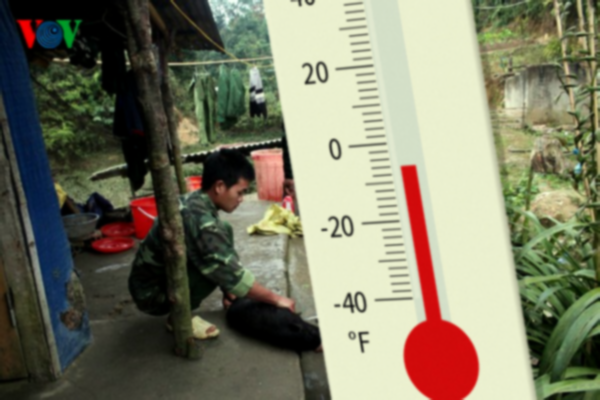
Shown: -6 (°F)
